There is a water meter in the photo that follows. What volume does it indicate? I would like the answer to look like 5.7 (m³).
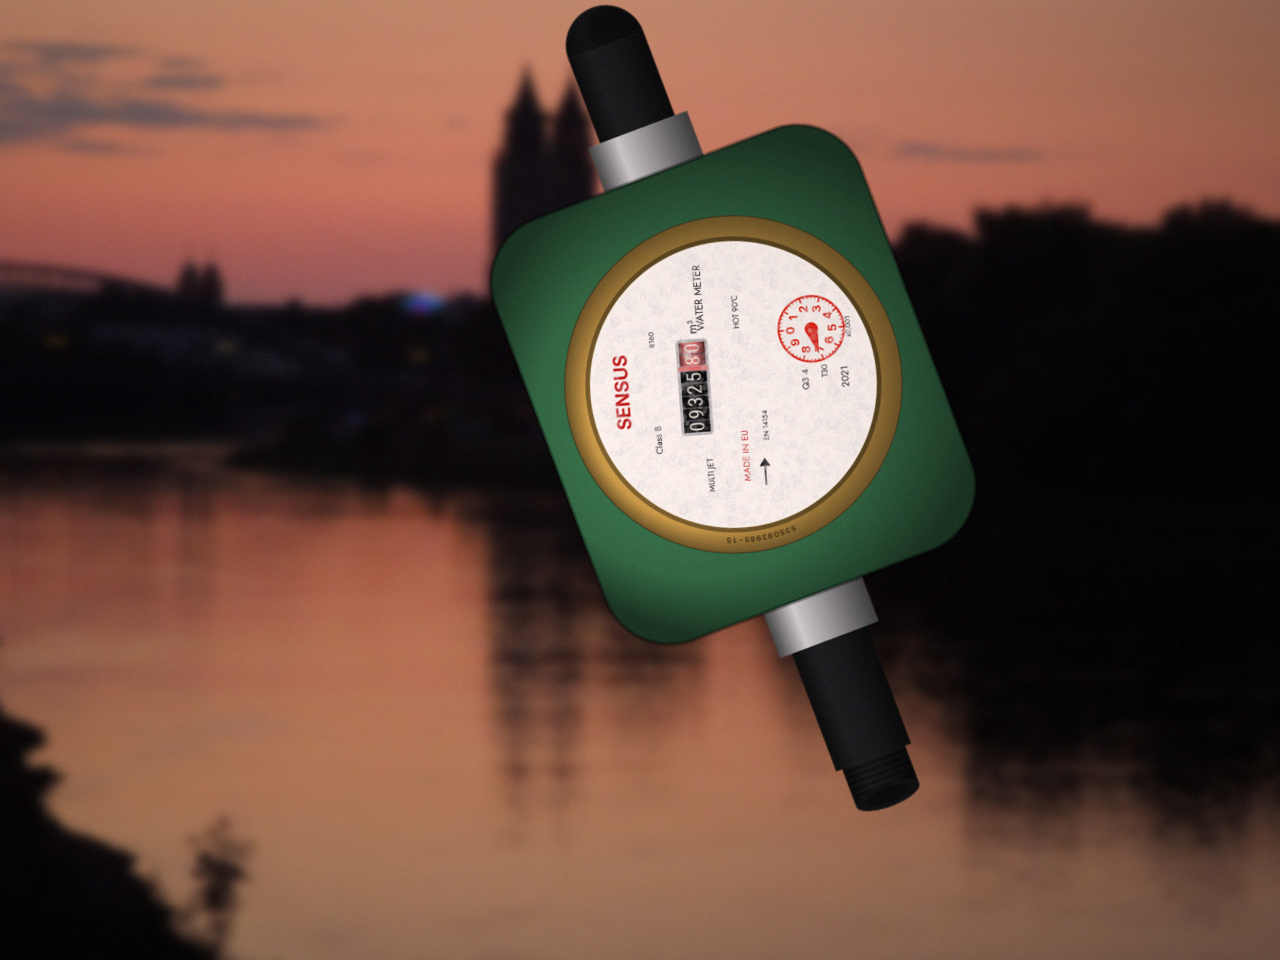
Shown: 9325.807 (m³)
